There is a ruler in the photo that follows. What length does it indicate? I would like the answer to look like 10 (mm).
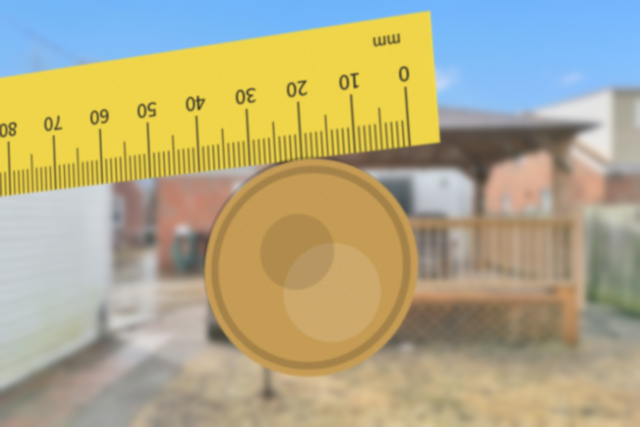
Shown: 40 (mm)
